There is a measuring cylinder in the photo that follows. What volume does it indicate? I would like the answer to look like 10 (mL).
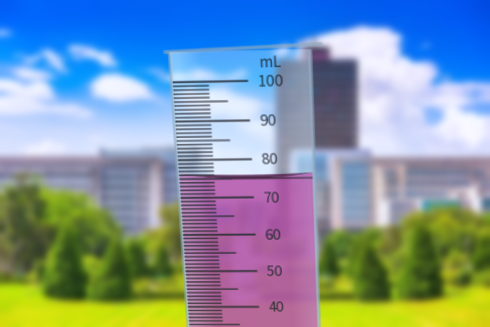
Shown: 75 (mL)
